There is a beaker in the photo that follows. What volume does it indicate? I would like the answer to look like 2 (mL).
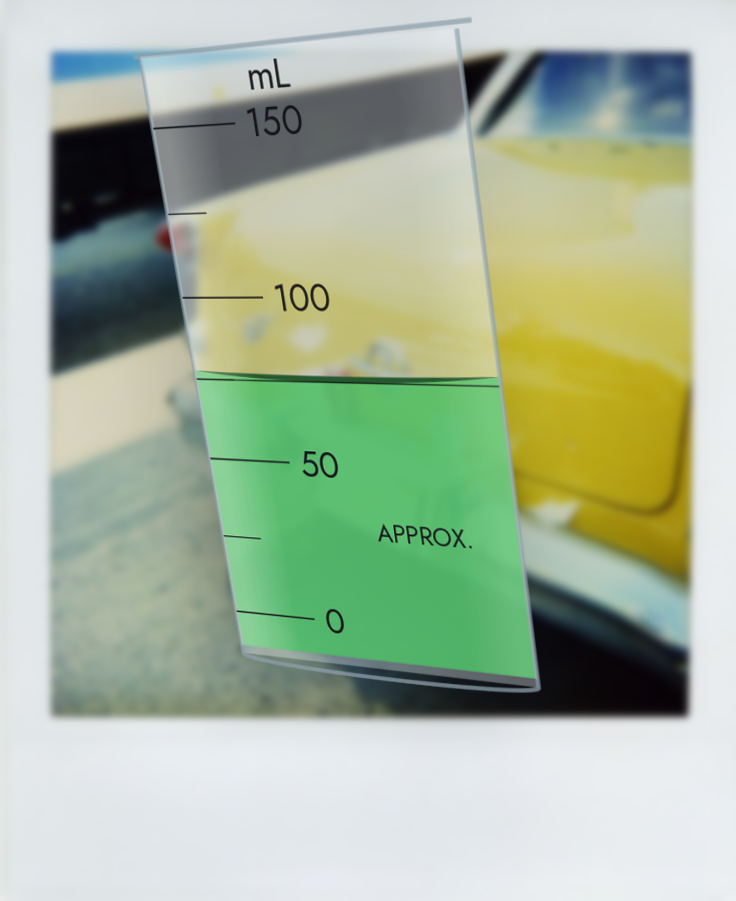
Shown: 75 (mL)
